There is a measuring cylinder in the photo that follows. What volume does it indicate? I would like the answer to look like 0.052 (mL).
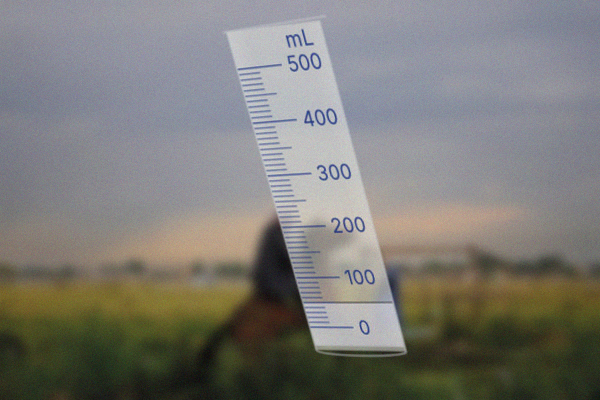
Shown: 50 (mL)
